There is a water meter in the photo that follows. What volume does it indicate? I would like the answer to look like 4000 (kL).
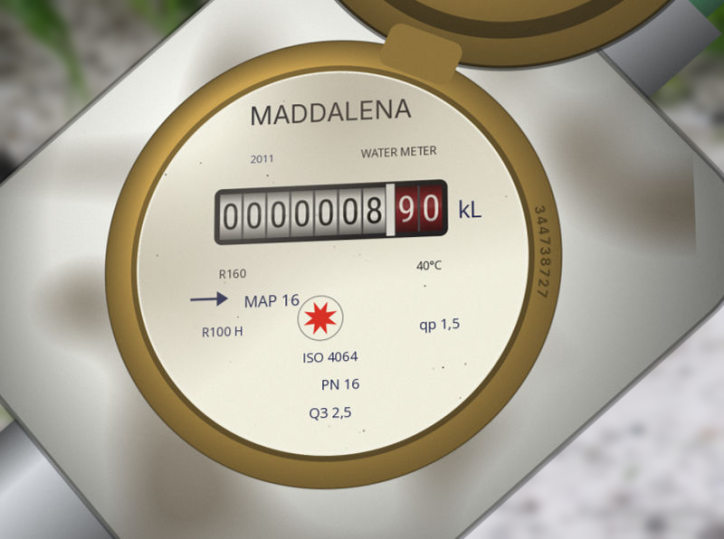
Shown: 8.90 (kL)
